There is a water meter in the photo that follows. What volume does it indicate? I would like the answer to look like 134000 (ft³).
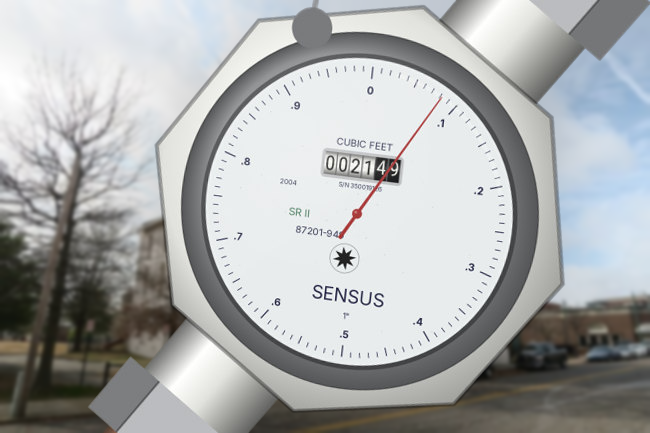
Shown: 2149.08 (ft³)
